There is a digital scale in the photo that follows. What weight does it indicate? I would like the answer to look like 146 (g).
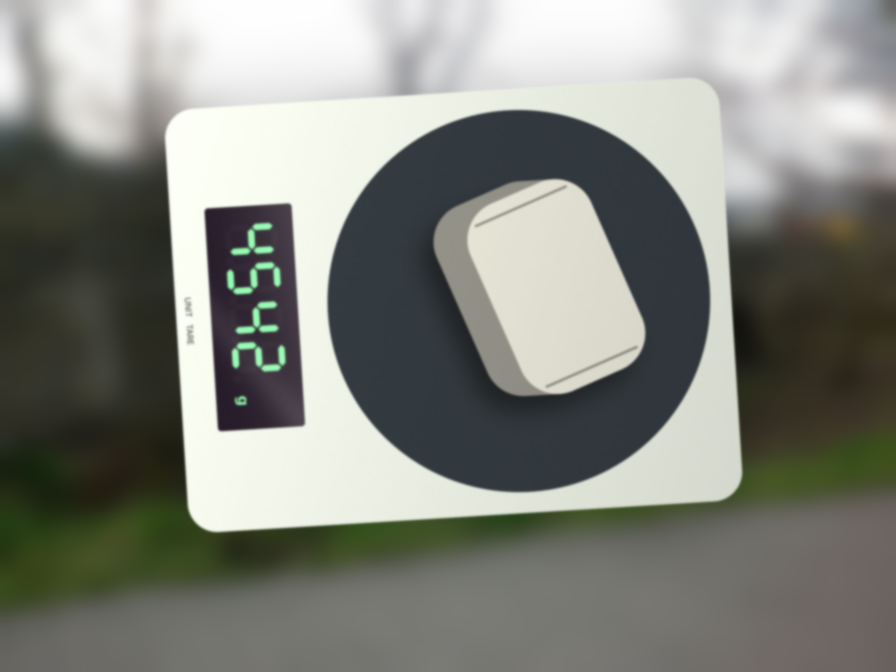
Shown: 4542 (g)
